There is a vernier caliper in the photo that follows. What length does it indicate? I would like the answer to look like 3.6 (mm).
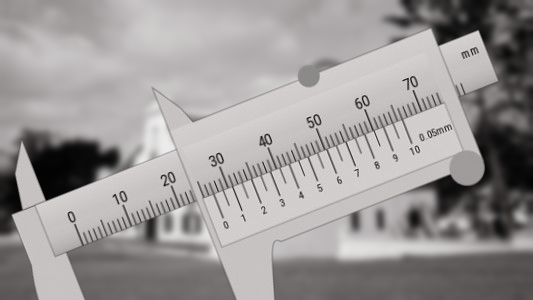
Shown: 27.0 (mm)
